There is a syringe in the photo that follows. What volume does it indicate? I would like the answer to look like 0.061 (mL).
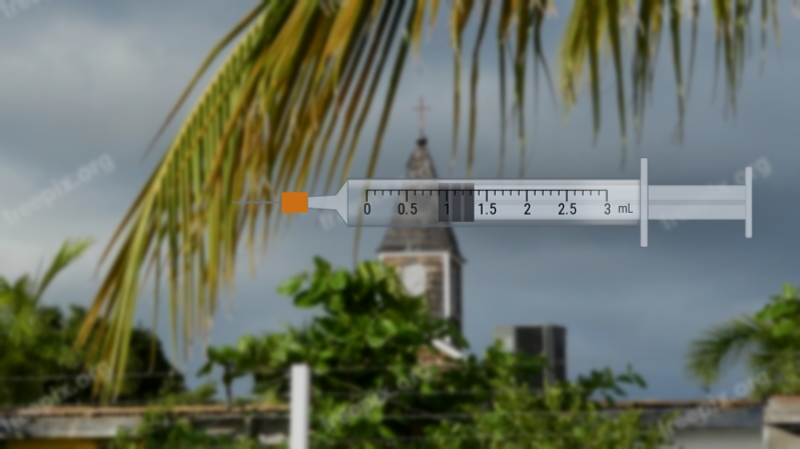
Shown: 0.9 (mL)
